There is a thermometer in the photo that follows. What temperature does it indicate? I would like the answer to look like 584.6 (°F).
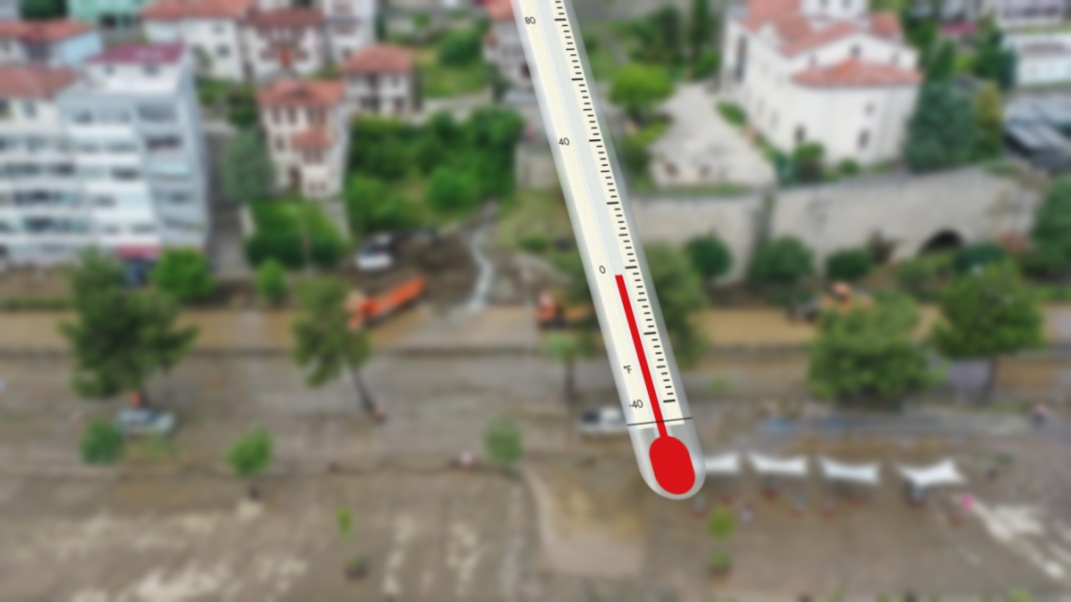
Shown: -2 (°F)
